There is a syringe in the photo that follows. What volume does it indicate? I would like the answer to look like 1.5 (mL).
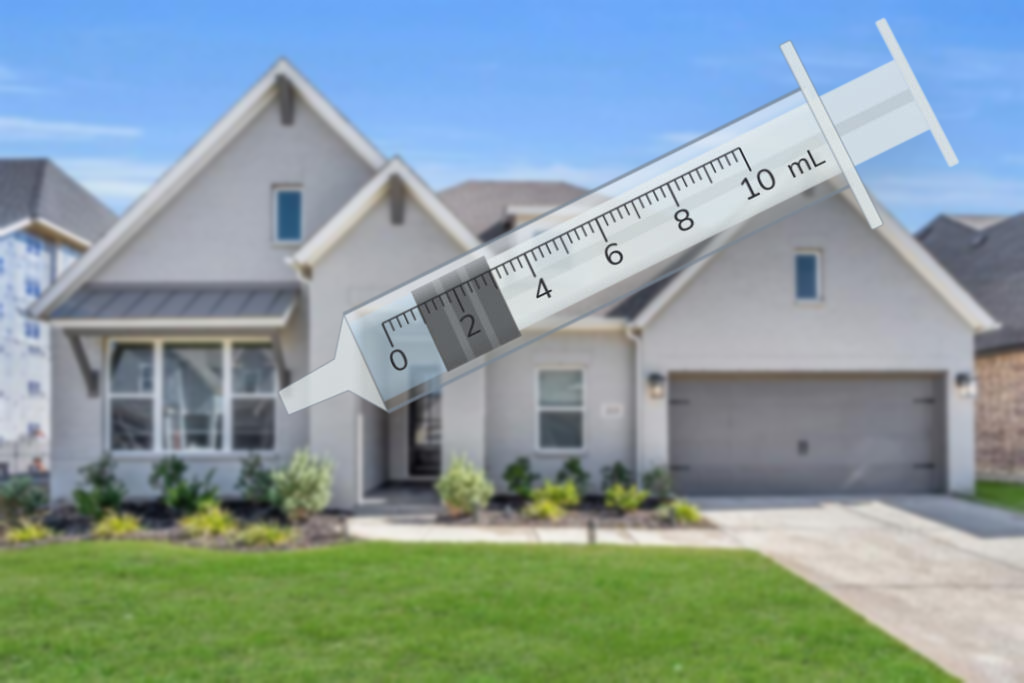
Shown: 1 (mL)
